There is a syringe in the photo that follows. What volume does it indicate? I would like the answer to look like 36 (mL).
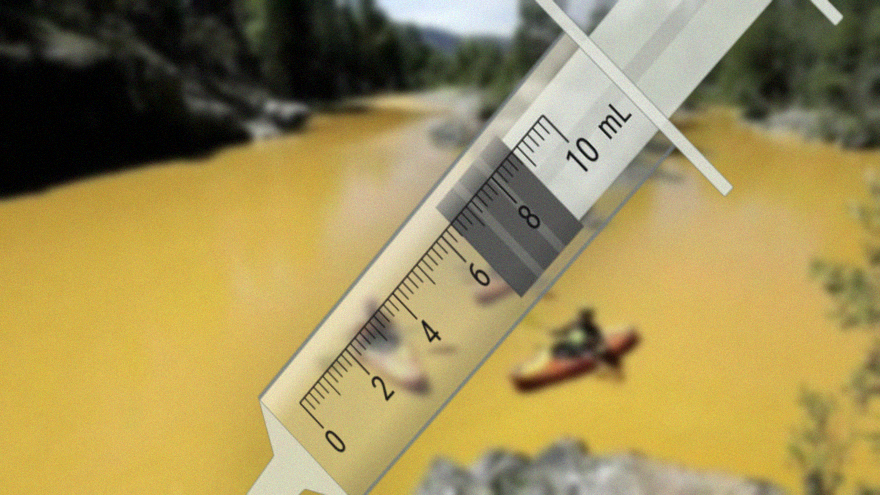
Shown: 6.4 (mL)
